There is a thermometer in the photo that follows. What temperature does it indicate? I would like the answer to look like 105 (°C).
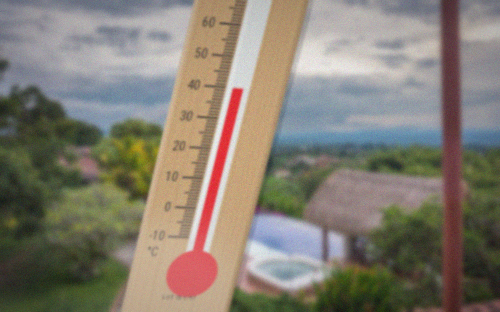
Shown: 40 (°C)
